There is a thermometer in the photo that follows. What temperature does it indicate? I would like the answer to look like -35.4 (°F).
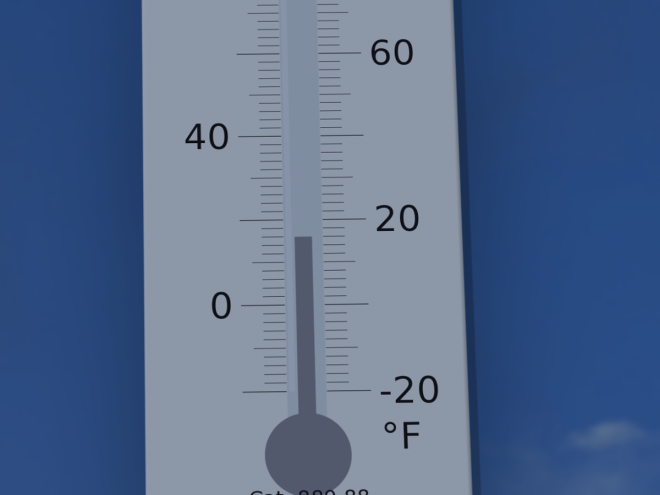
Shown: 16 (°F)
